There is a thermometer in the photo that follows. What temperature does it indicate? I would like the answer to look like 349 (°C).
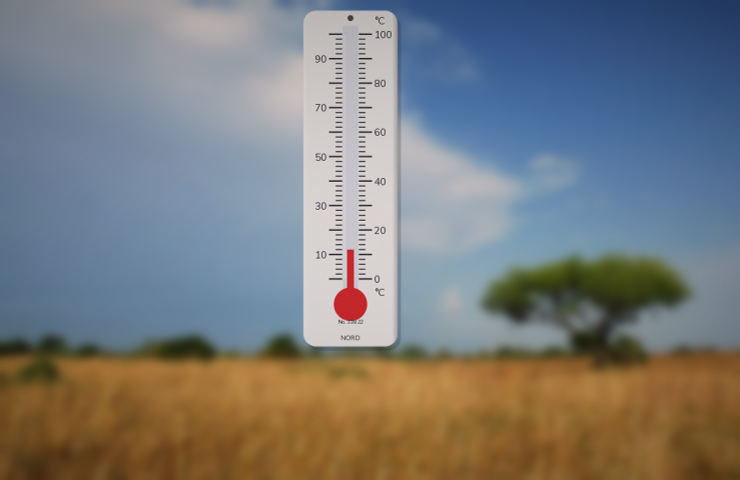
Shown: 12 (°C)
